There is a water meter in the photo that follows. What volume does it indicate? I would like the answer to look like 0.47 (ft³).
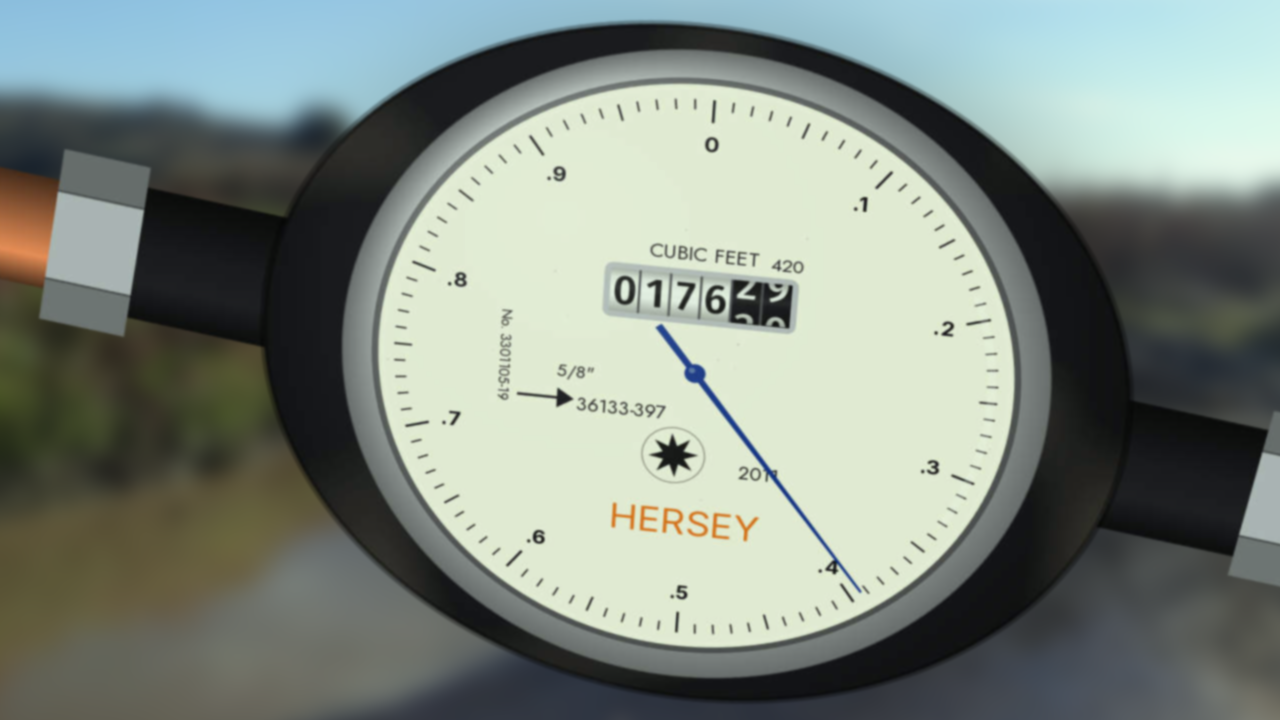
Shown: 17629.39 (ft³)
